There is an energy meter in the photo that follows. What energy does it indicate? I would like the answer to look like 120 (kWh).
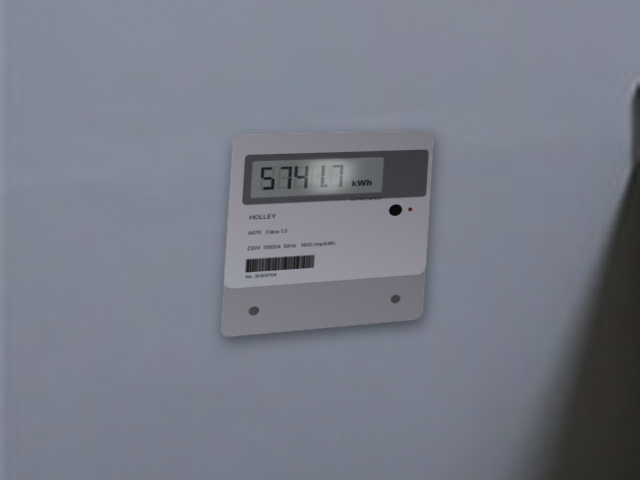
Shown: 5741.7 (kWh)
